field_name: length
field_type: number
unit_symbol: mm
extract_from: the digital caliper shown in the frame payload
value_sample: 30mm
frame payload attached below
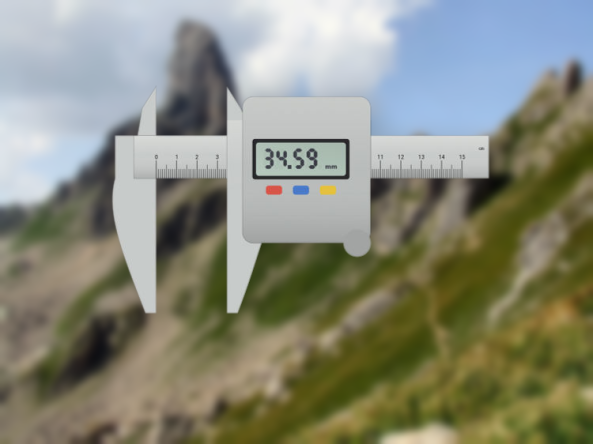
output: 34.59mm
